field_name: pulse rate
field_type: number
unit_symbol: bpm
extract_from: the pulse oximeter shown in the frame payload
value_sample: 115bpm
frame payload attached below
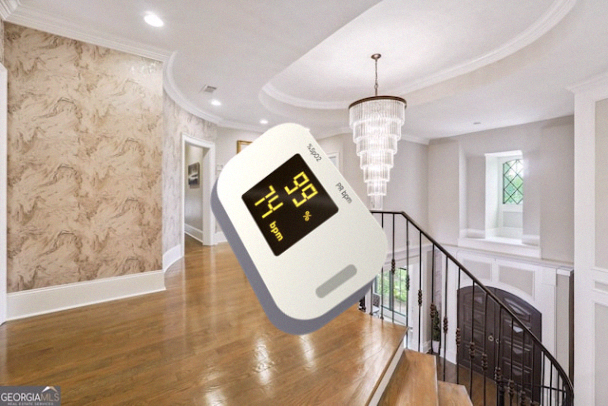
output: 74bpm
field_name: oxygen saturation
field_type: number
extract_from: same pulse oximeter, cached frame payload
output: 99%
